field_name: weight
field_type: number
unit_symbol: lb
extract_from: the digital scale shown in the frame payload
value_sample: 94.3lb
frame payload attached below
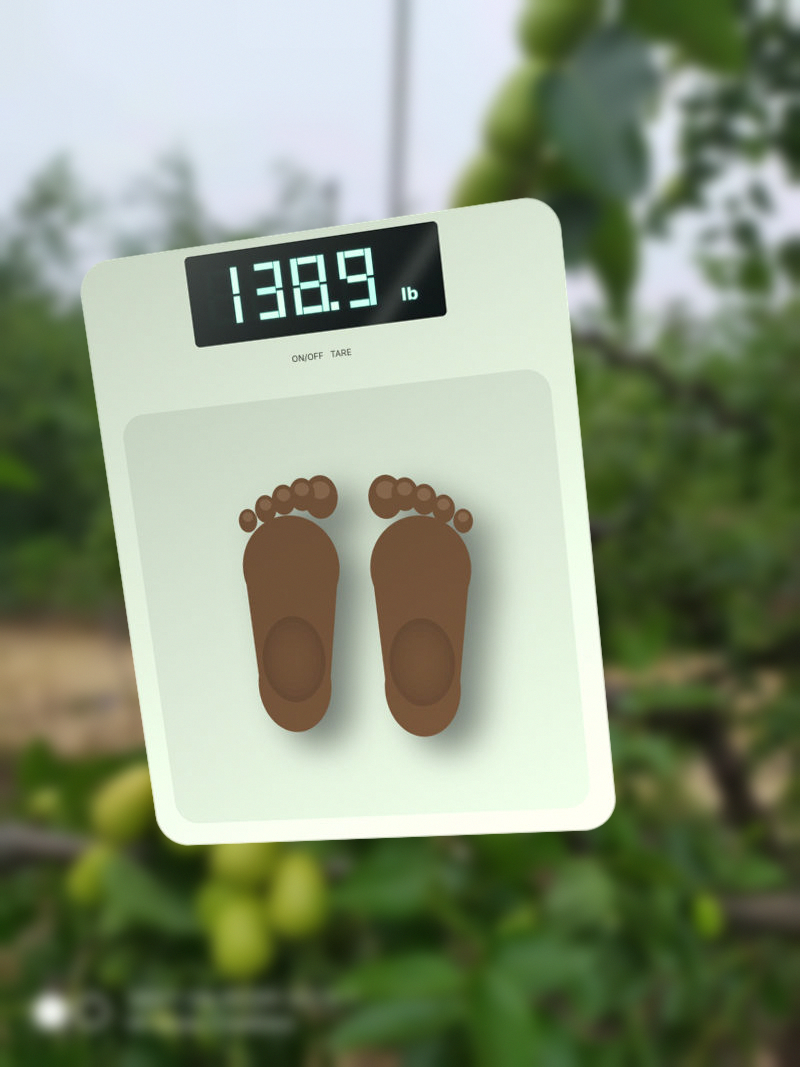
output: 138.9lb
